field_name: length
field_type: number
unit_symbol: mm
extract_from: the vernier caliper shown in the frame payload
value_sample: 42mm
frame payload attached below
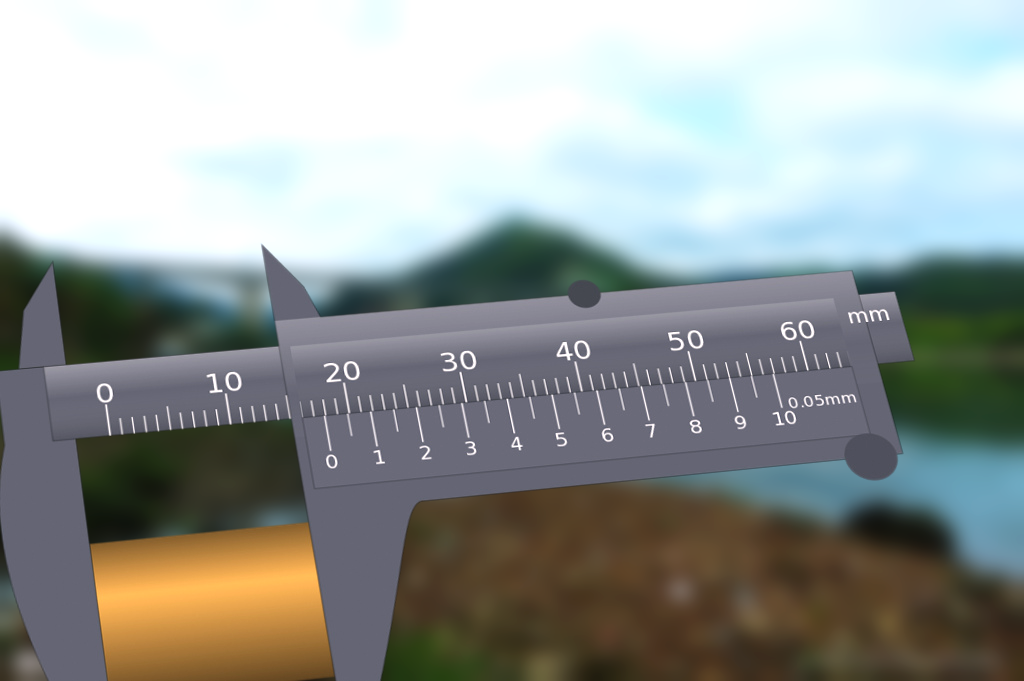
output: 17.9mm
